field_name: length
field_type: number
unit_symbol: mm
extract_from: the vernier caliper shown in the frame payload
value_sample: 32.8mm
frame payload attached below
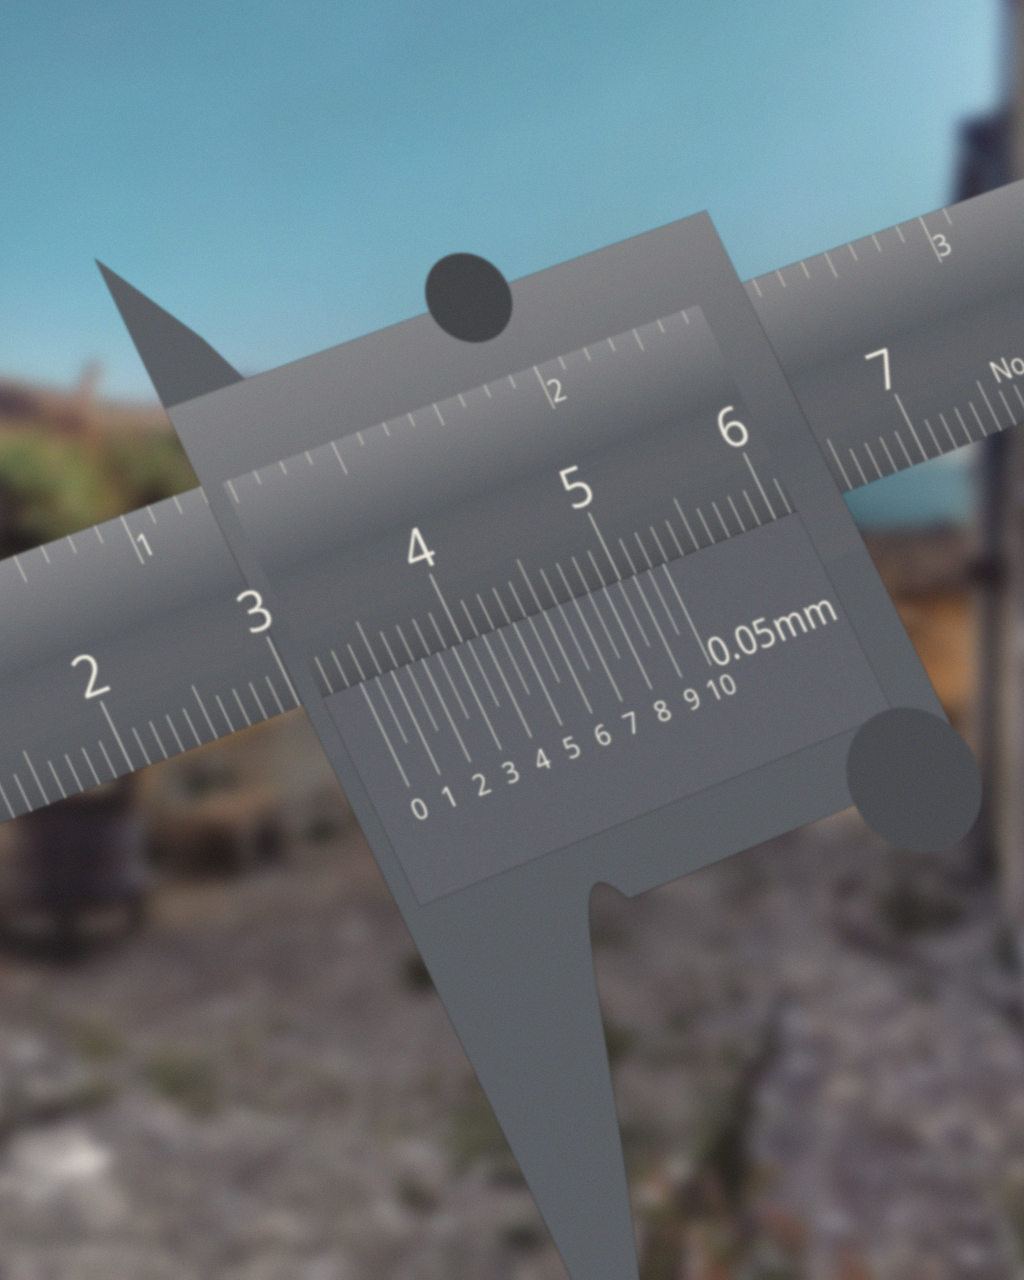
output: 33.7mm
